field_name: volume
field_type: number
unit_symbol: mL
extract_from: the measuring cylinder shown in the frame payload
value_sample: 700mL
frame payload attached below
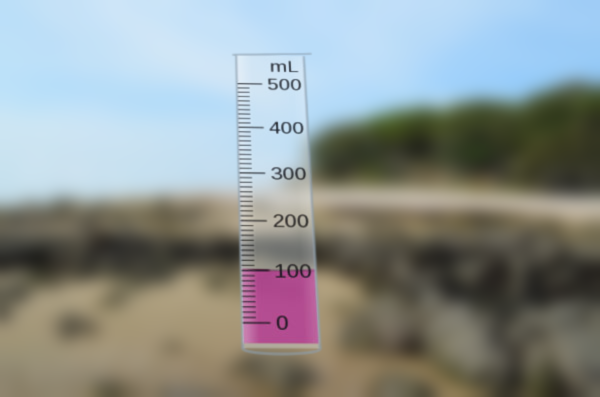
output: 100mL
